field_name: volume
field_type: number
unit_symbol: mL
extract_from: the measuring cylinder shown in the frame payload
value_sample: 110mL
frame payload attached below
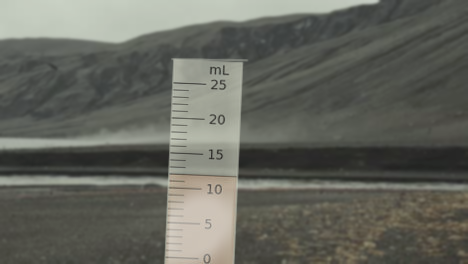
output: 12mL
